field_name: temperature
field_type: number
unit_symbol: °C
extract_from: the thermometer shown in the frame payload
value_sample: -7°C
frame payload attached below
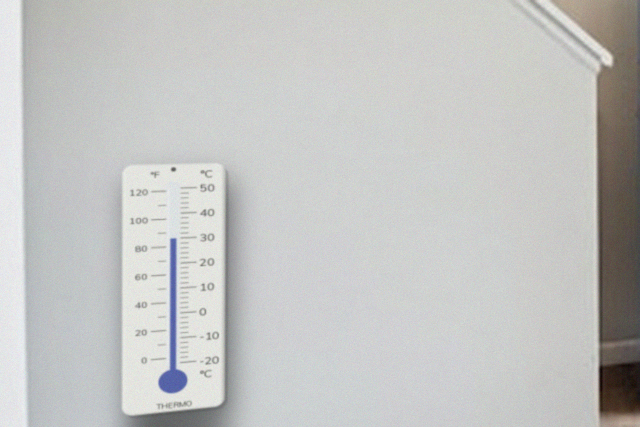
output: 30°C
